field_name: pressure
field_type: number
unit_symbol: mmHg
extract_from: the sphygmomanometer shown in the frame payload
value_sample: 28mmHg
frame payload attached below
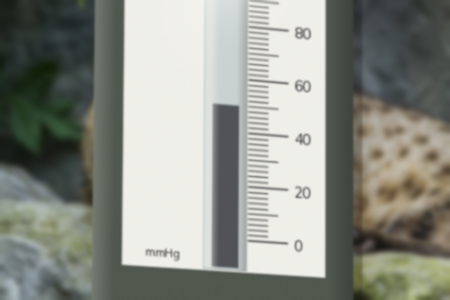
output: 50mmHg
